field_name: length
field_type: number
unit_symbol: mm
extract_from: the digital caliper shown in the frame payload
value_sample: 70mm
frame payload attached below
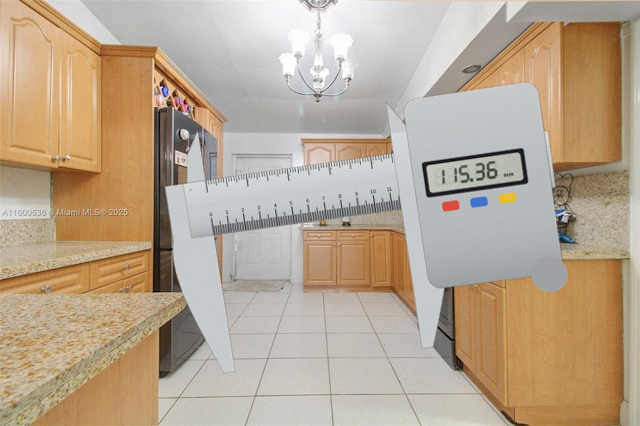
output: 115.36mm
